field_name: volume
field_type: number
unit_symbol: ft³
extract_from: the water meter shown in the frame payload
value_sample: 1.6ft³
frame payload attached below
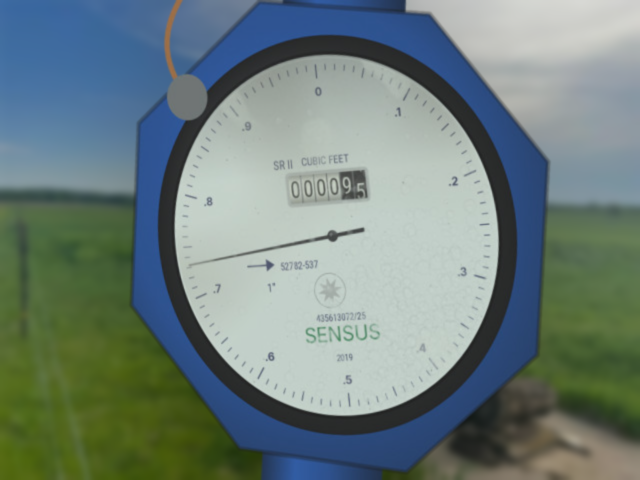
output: 94.73ft³
